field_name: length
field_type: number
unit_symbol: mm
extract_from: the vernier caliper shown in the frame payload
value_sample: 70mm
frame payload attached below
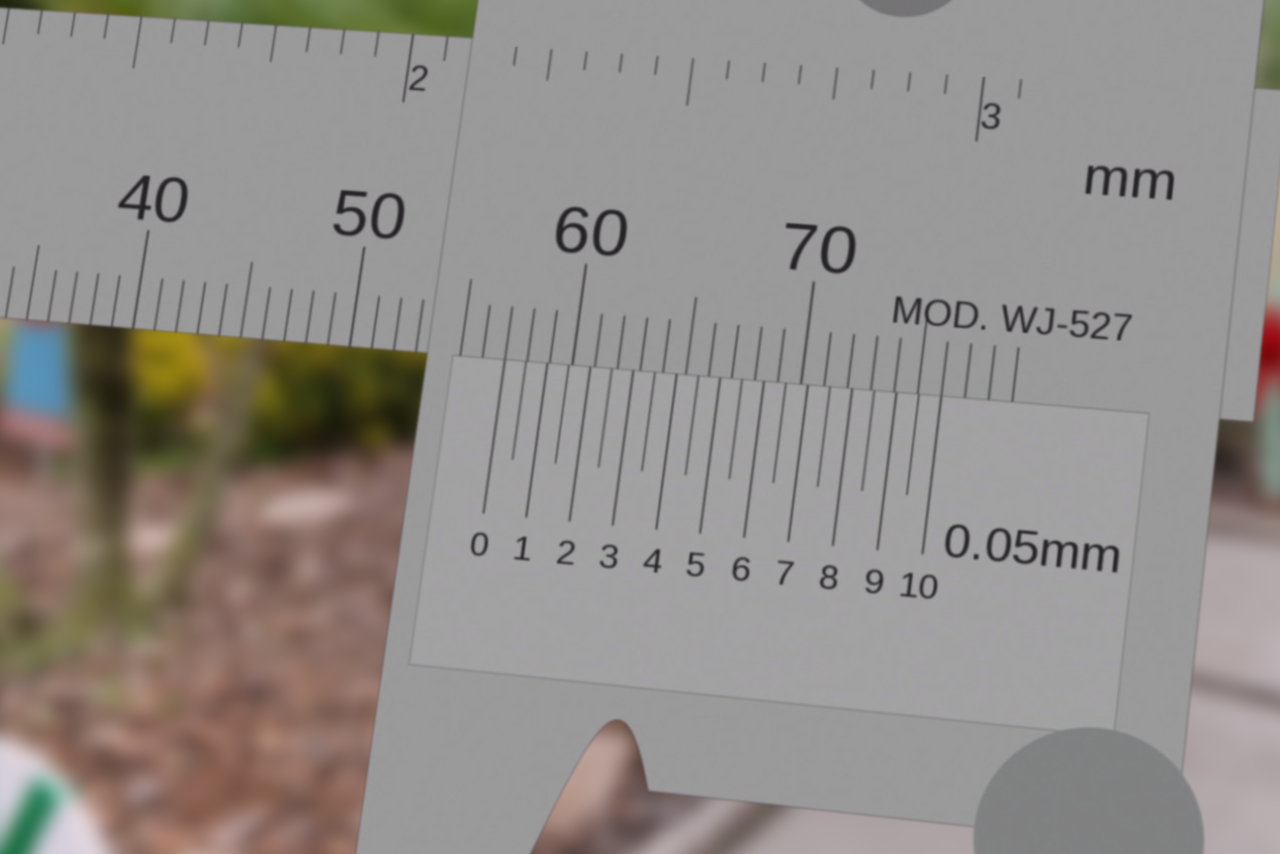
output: 57.0mm
